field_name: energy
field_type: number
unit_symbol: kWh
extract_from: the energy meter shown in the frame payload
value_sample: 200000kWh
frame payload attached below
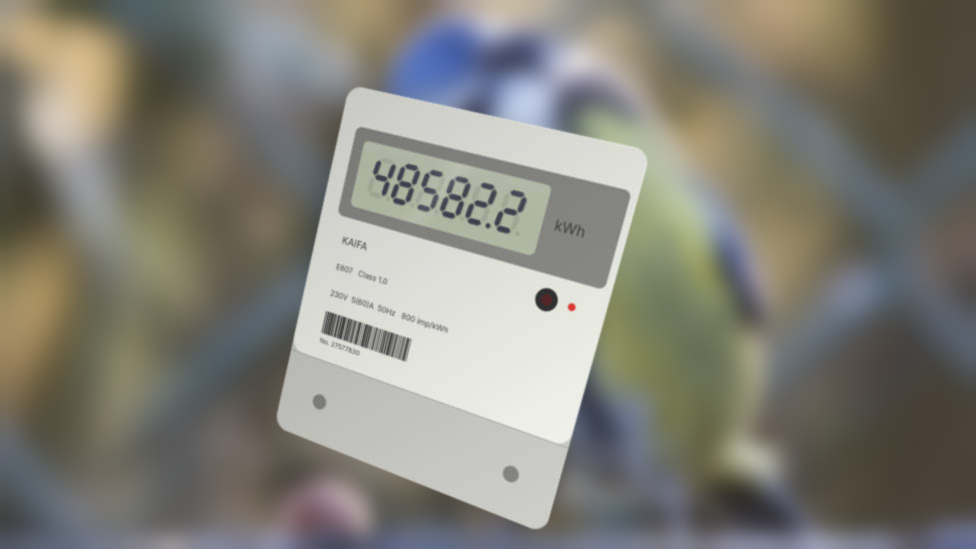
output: 48582.2kWh
